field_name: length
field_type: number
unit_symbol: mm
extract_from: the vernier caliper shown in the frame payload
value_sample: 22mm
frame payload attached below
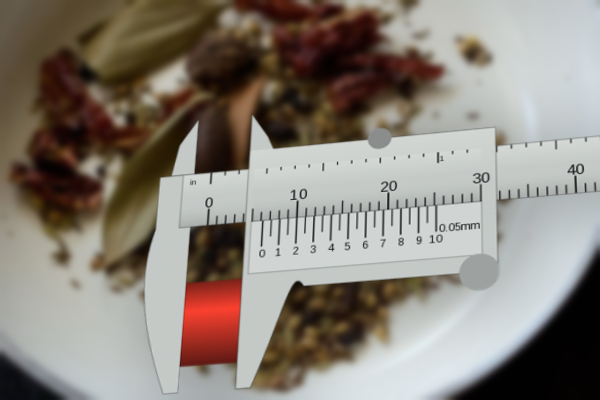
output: 6.2mm
